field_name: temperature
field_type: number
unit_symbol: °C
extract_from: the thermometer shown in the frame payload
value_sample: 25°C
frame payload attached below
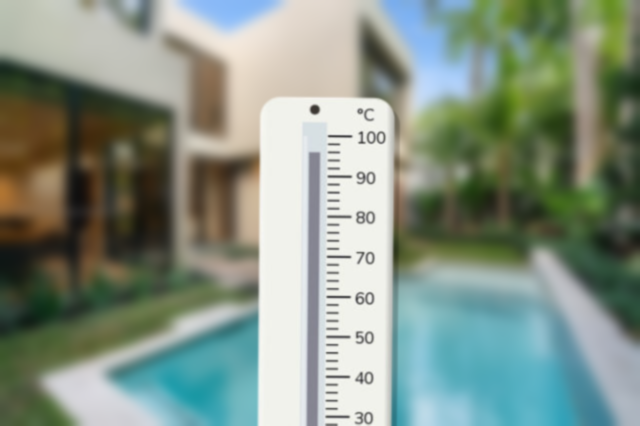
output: 96°C
